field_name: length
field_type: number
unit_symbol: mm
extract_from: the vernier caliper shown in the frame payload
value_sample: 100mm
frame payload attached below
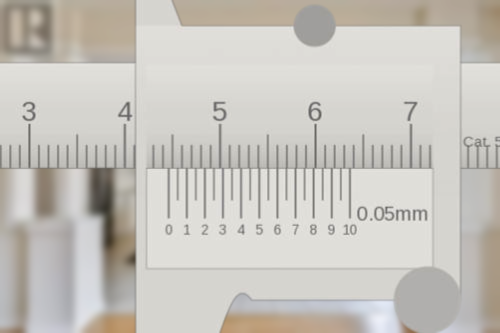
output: 44.6mm
